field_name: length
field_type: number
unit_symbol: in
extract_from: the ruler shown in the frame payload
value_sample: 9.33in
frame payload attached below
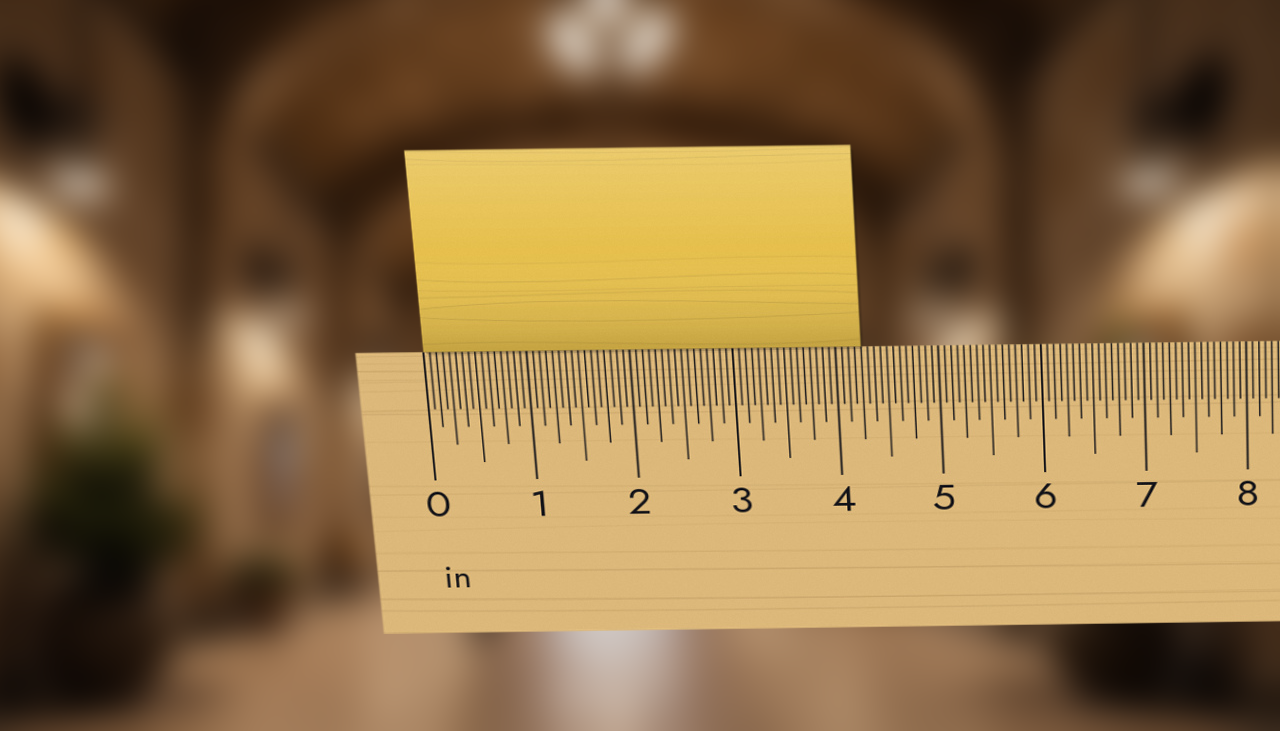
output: 4.25in
